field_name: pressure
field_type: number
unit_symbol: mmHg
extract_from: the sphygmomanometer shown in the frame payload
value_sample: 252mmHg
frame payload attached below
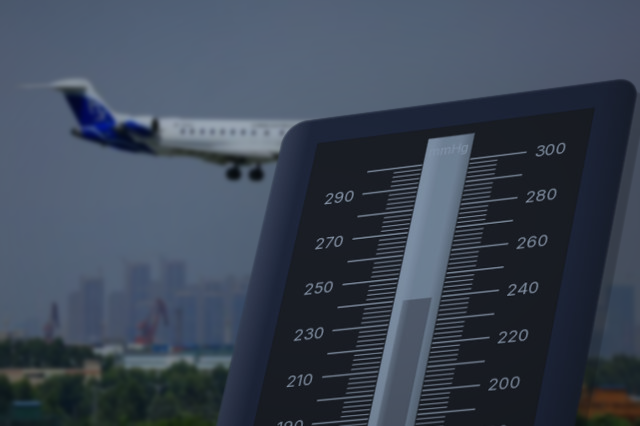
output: 240mmHg
